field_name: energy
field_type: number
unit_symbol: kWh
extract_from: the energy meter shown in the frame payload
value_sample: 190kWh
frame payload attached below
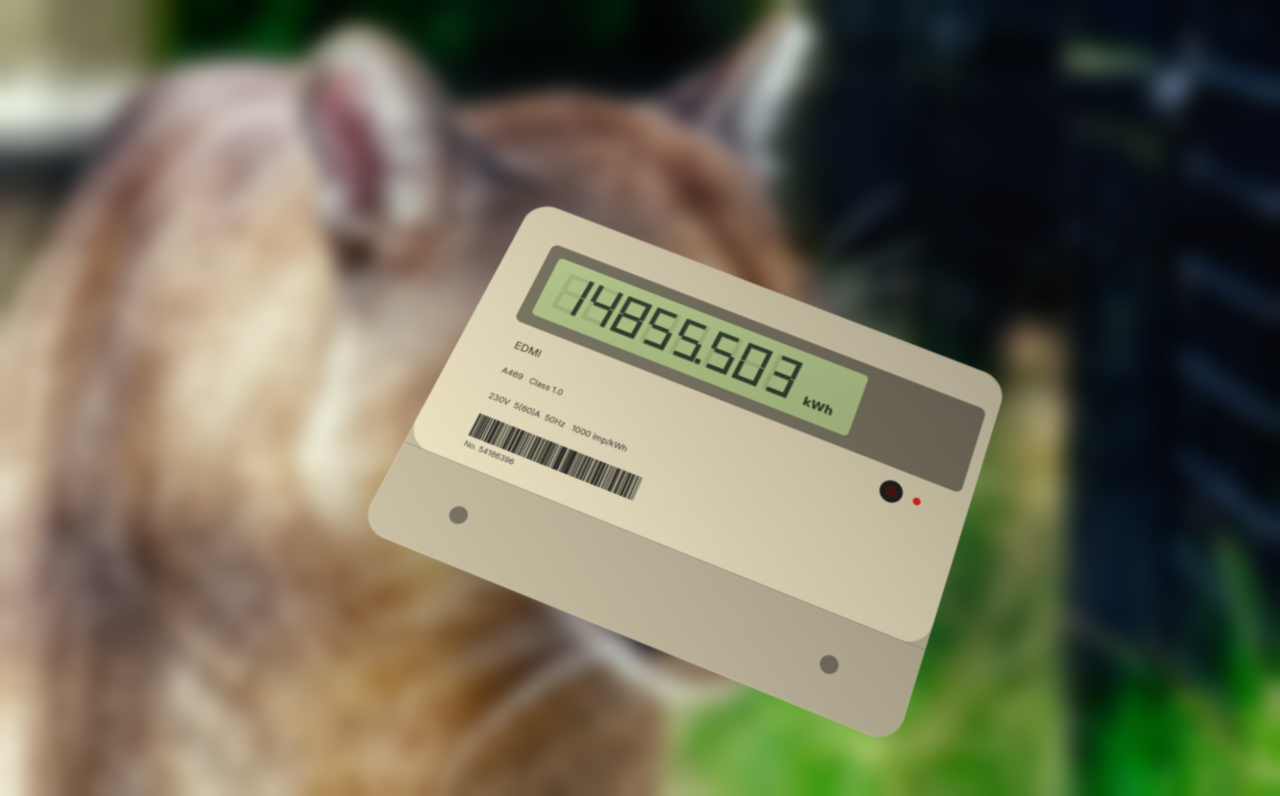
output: 14855.503kWh
